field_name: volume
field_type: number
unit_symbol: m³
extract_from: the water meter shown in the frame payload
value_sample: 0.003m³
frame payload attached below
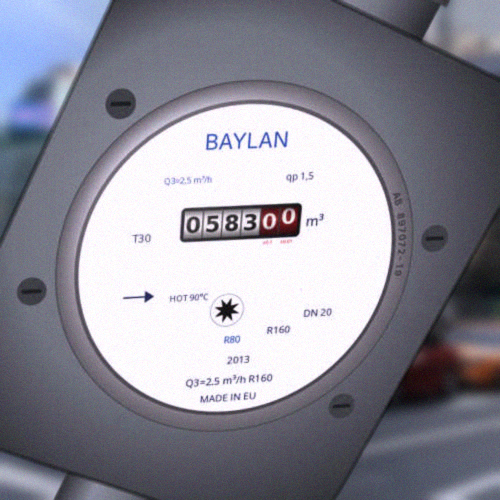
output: 583.00m³
